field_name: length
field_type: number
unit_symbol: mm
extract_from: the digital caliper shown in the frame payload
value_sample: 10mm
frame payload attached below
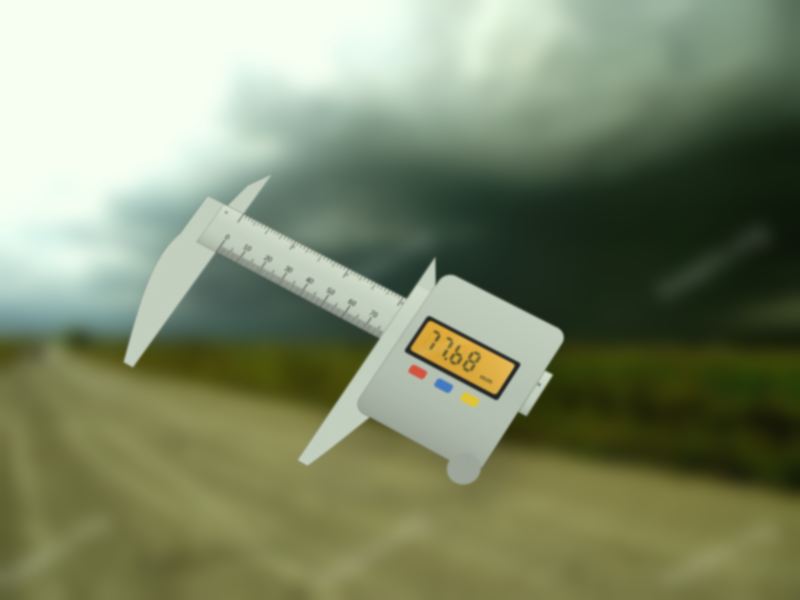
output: 77.68mm
